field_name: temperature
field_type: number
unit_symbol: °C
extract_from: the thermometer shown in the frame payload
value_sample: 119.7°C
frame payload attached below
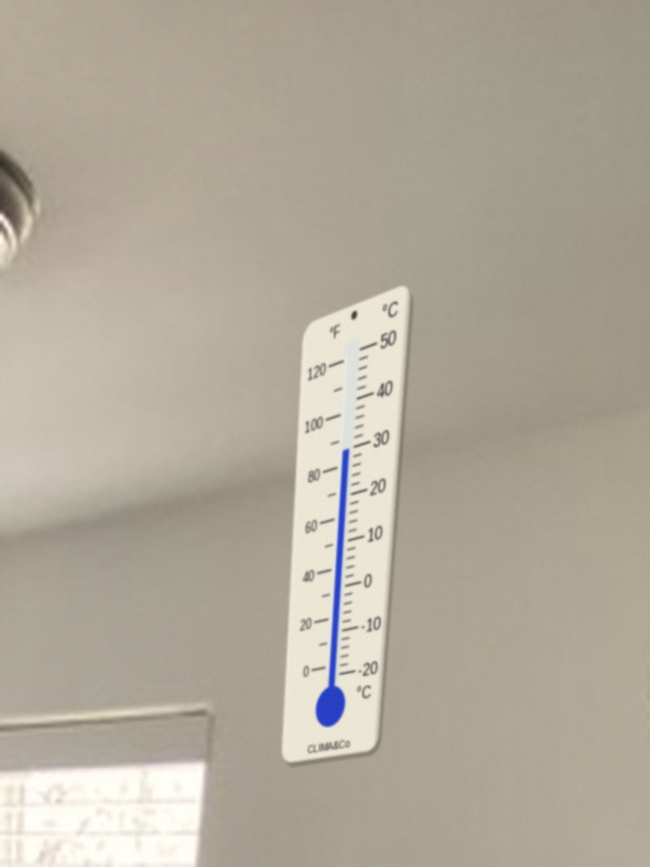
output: 30°C
